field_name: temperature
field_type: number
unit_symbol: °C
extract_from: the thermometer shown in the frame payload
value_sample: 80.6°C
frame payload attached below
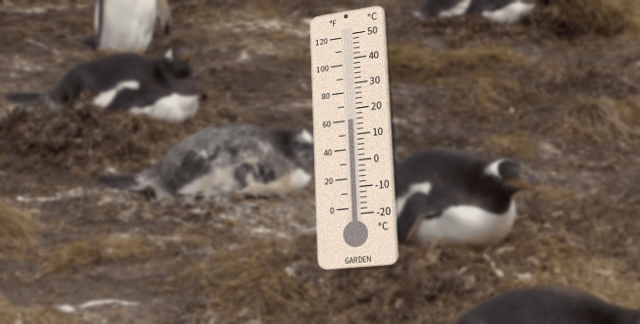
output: 16°C
